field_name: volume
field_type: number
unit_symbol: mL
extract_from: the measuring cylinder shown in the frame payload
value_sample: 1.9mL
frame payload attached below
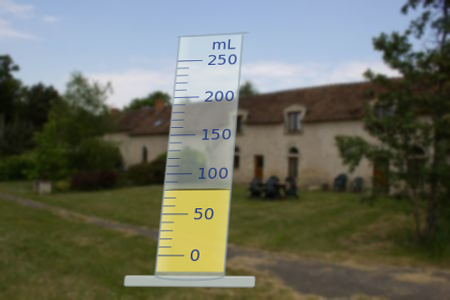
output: 80mL
